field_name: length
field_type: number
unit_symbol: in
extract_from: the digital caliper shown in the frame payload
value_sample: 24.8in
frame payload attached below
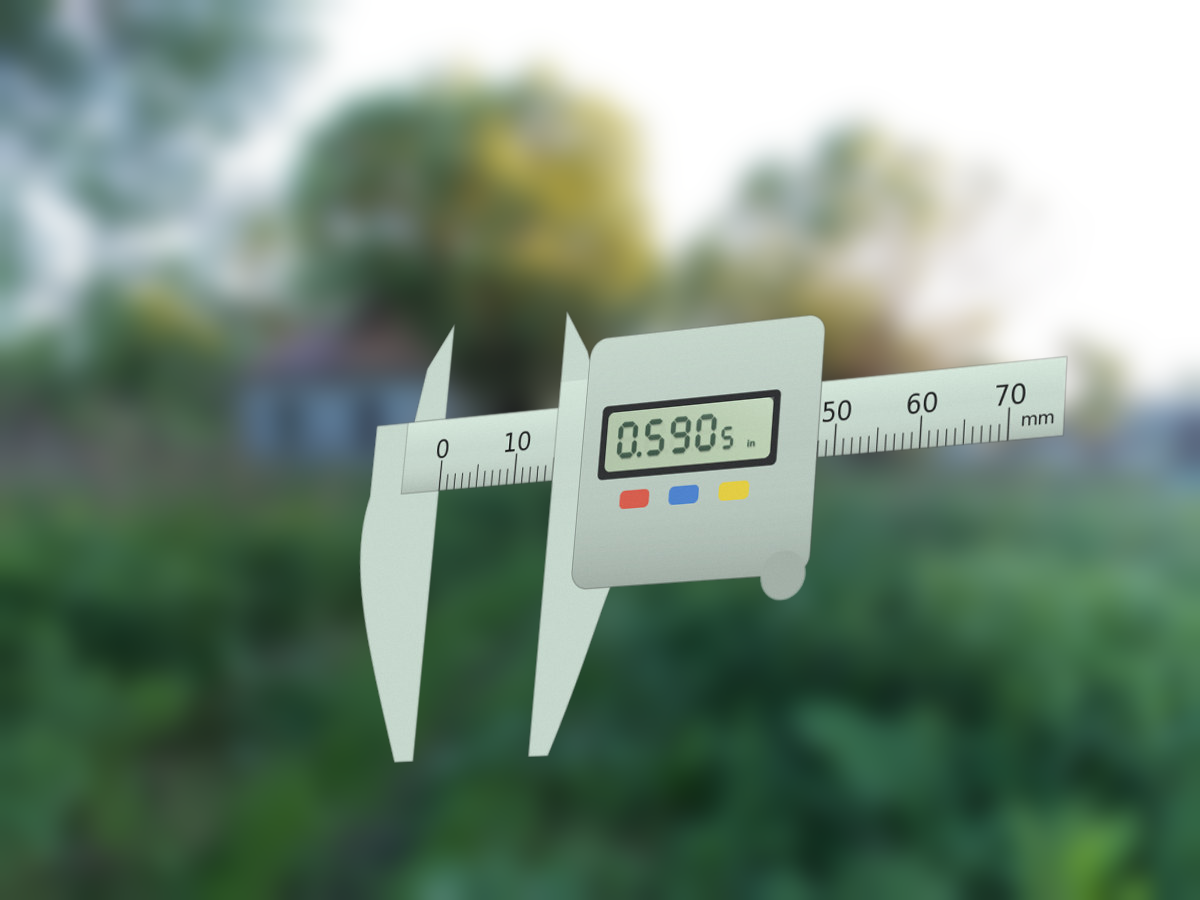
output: 0.5905in
